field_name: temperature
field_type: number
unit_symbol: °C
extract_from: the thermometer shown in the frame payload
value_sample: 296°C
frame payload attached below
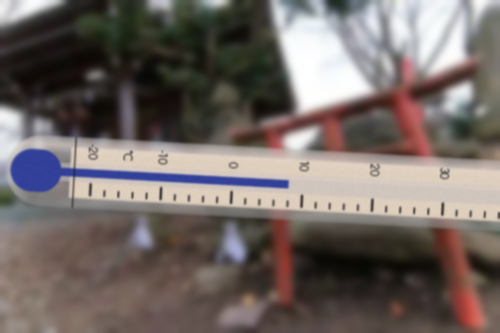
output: 8°C
